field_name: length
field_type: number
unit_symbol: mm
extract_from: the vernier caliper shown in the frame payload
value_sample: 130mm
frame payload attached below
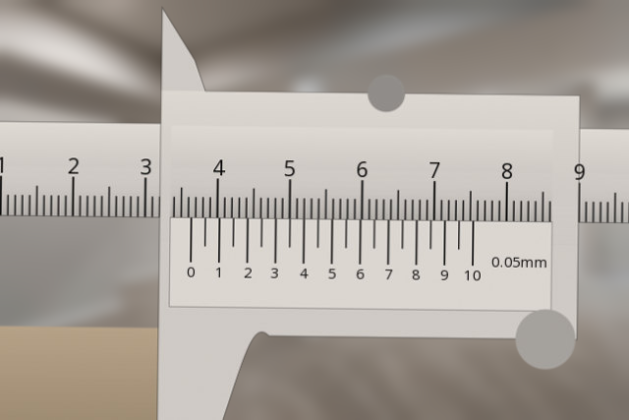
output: 36.4mm
